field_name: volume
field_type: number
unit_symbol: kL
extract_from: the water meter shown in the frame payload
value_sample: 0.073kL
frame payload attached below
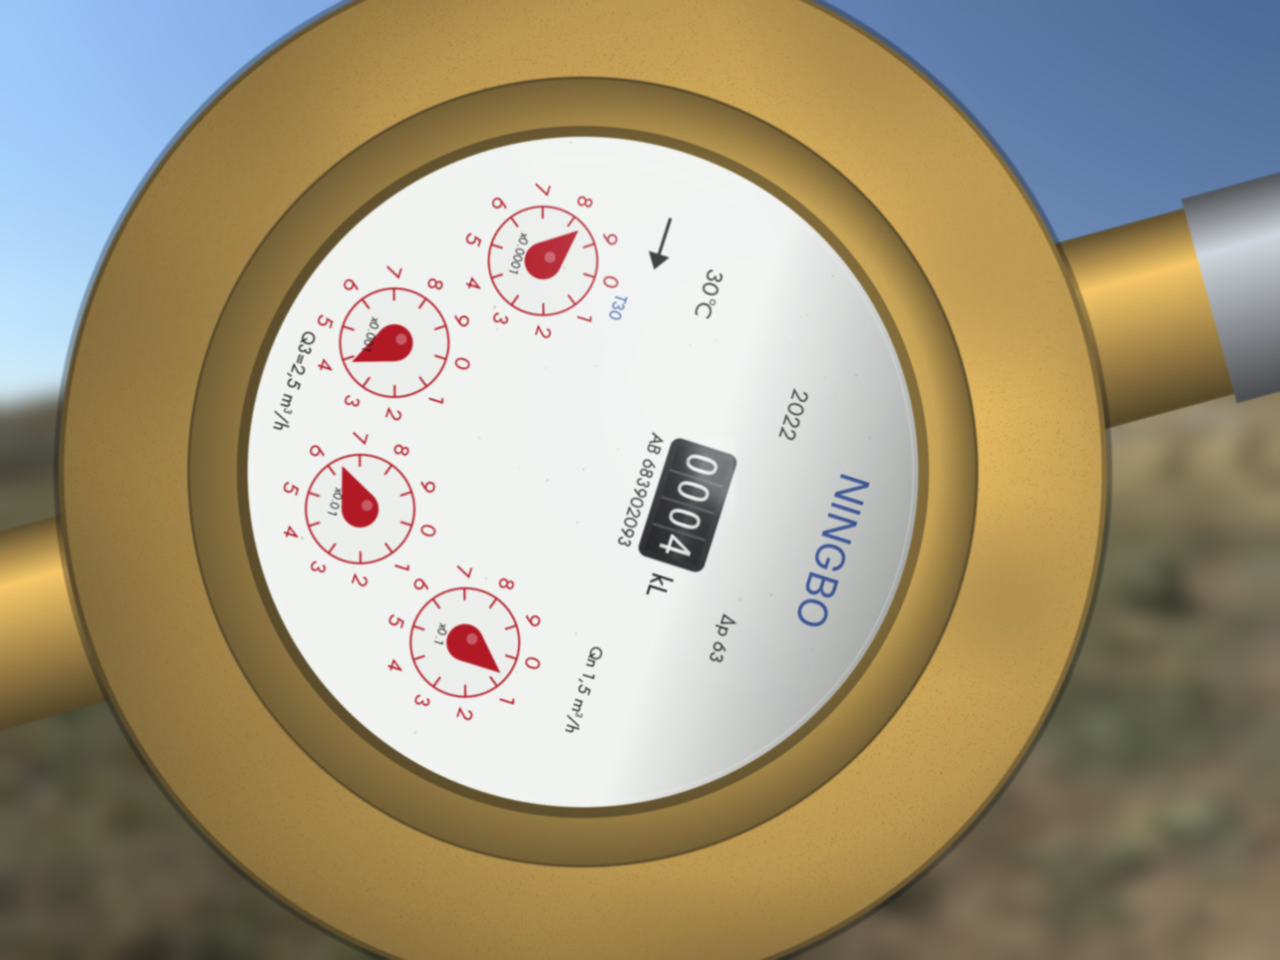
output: 4.0638kL
